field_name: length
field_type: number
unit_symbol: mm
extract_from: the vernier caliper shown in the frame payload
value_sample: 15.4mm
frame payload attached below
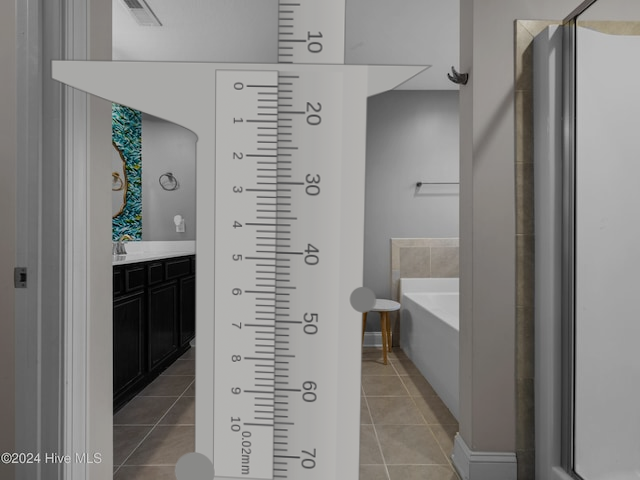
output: 16.4mm
